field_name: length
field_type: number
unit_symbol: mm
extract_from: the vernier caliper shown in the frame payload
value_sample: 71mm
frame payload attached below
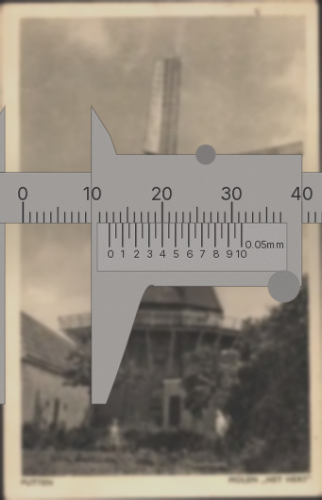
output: 12.4mm
